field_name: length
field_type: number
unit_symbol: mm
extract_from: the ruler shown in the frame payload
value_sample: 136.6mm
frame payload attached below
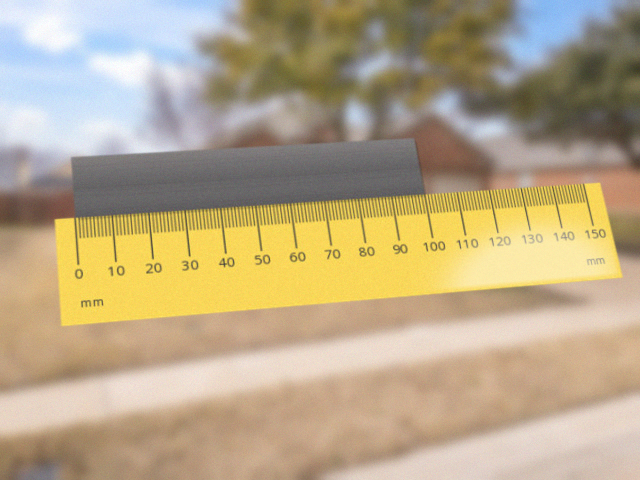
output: 100mm
